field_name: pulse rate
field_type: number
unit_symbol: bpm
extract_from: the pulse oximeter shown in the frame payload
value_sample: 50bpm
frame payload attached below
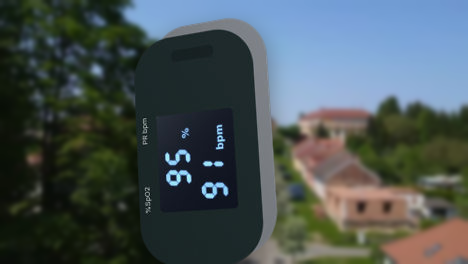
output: 91bpm
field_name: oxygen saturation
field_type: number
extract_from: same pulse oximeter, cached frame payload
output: 95%
